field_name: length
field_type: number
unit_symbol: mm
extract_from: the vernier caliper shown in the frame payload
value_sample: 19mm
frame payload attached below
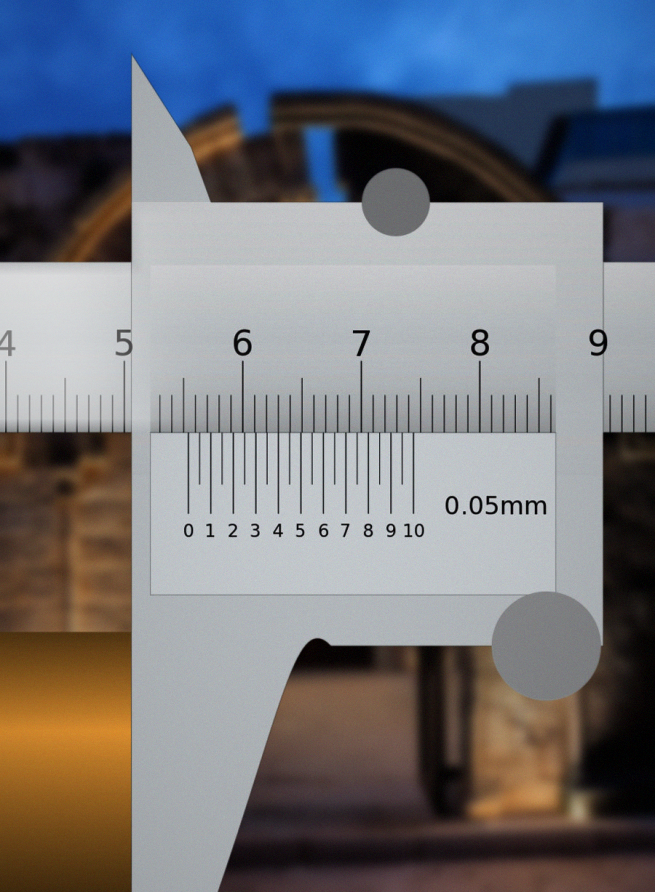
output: 55.4mm
